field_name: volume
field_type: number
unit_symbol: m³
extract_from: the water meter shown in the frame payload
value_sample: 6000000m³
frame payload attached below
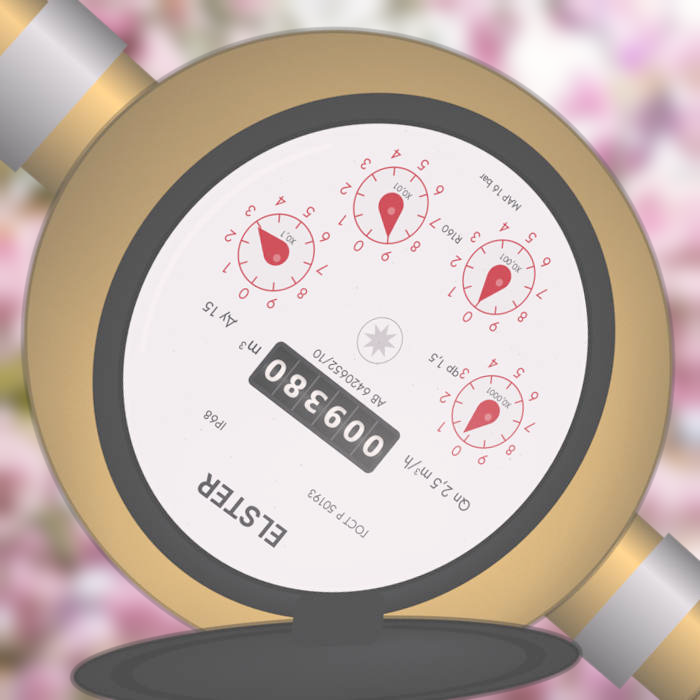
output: 9380.2900m³
